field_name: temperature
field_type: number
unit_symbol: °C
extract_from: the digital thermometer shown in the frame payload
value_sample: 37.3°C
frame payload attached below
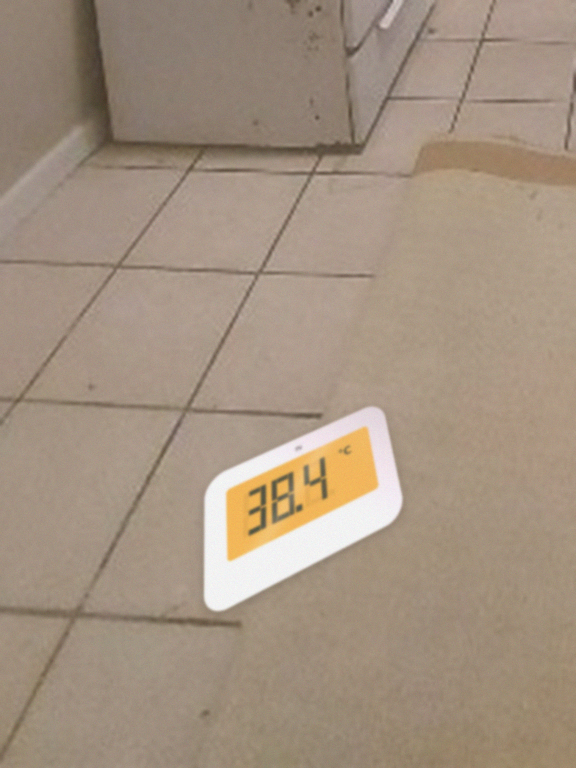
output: 38.4°C
